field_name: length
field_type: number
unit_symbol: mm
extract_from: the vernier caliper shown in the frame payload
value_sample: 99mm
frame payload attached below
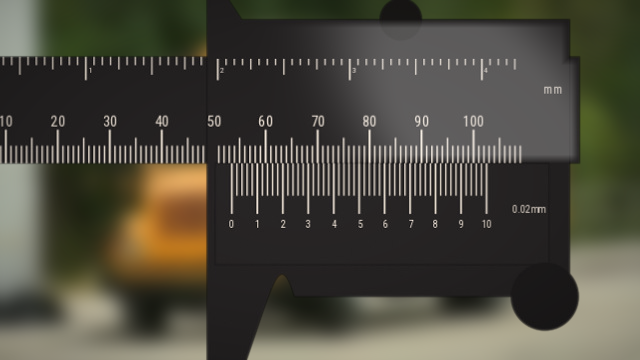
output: 53.5mm
